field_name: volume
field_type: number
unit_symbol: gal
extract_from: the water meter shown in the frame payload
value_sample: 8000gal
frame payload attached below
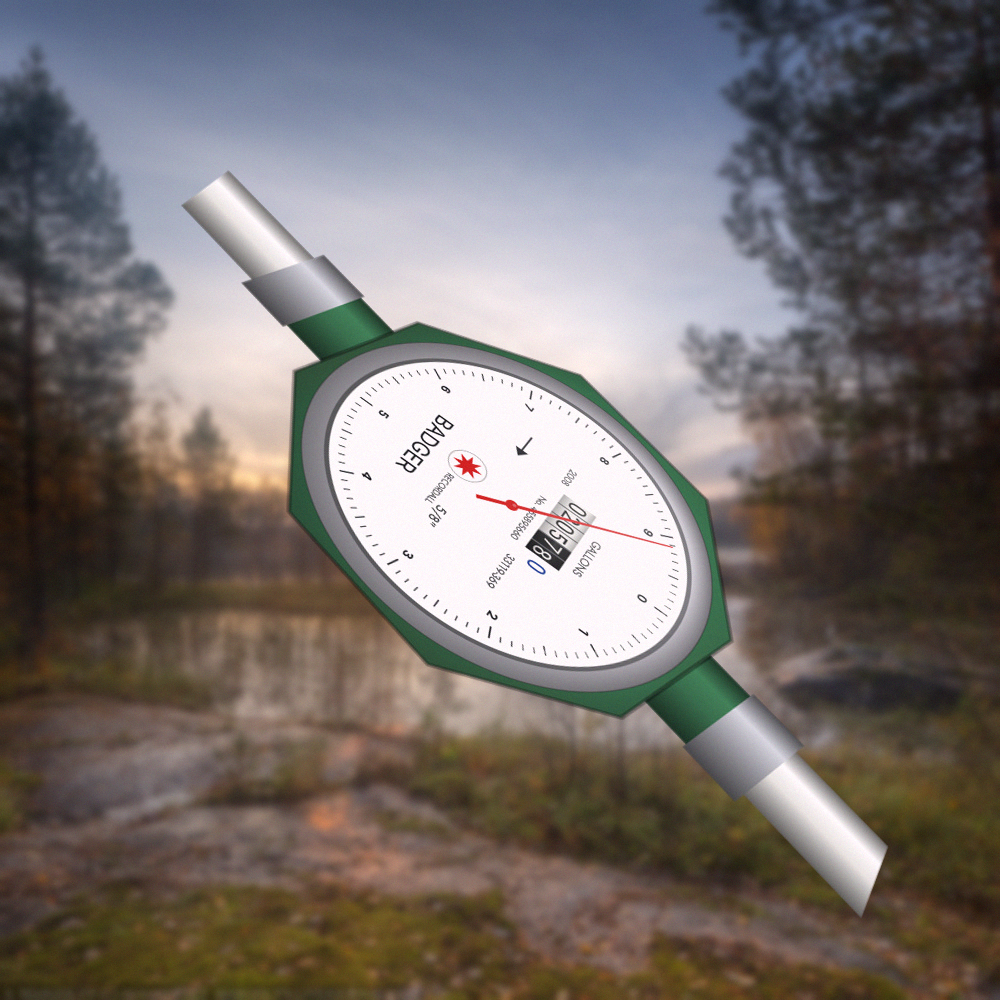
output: 205779.1gal
